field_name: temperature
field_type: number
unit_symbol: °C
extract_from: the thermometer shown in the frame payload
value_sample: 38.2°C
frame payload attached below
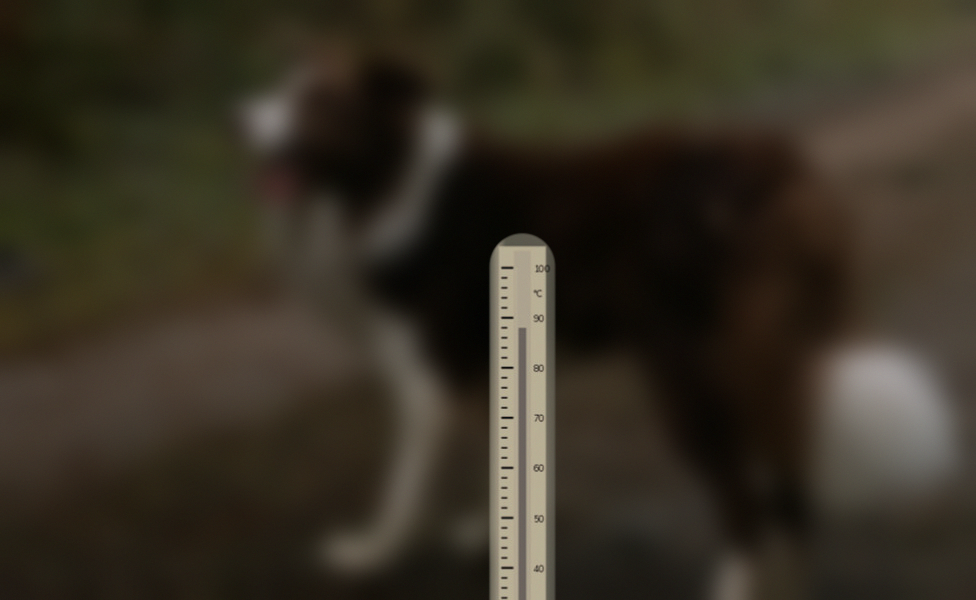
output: 88°C
